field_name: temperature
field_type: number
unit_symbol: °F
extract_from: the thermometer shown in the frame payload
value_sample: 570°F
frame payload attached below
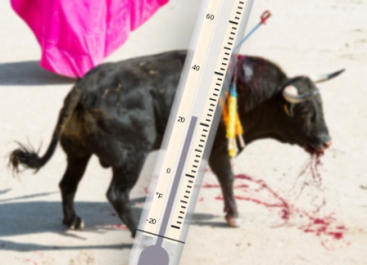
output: 22°F
